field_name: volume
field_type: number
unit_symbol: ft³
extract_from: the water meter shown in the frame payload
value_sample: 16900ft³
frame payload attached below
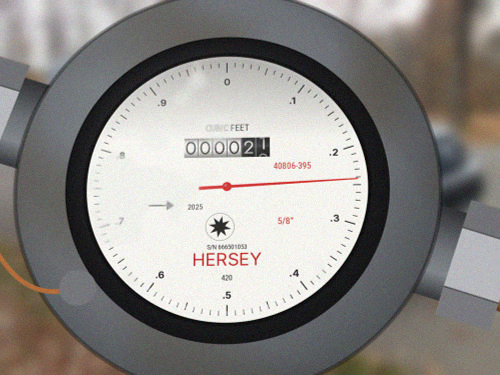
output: 21.24ft³
